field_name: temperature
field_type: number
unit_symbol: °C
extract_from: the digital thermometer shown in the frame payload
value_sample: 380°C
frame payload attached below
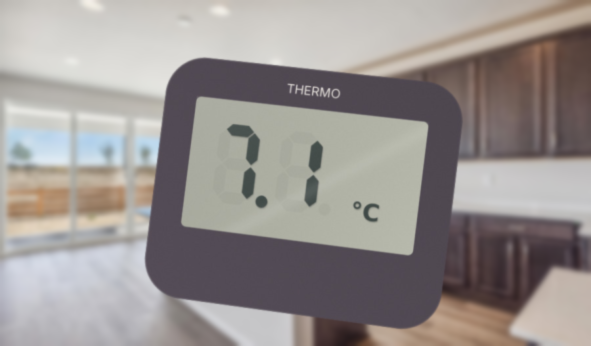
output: 7.1°C
